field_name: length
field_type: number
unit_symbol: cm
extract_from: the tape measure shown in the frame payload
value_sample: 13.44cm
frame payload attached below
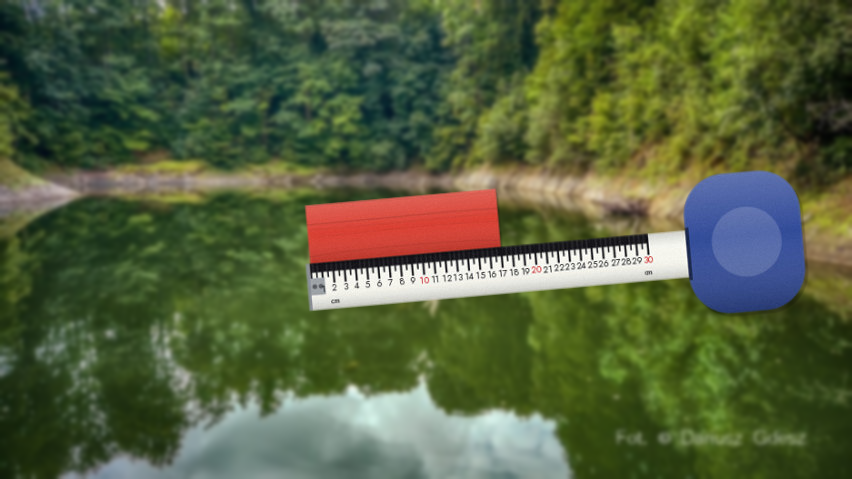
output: 17cm
